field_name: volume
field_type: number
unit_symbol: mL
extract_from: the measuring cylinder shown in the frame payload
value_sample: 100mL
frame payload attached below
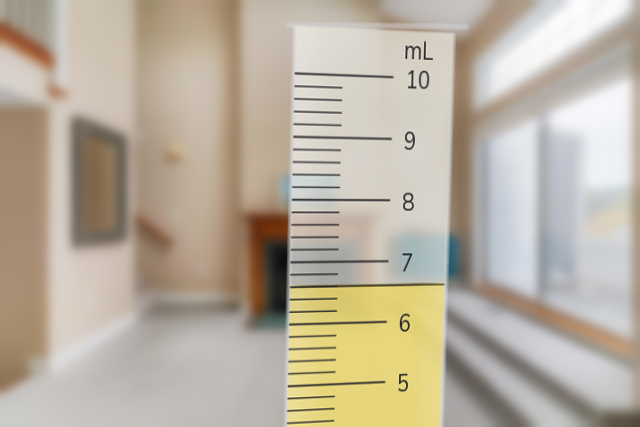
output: 6.6mL
